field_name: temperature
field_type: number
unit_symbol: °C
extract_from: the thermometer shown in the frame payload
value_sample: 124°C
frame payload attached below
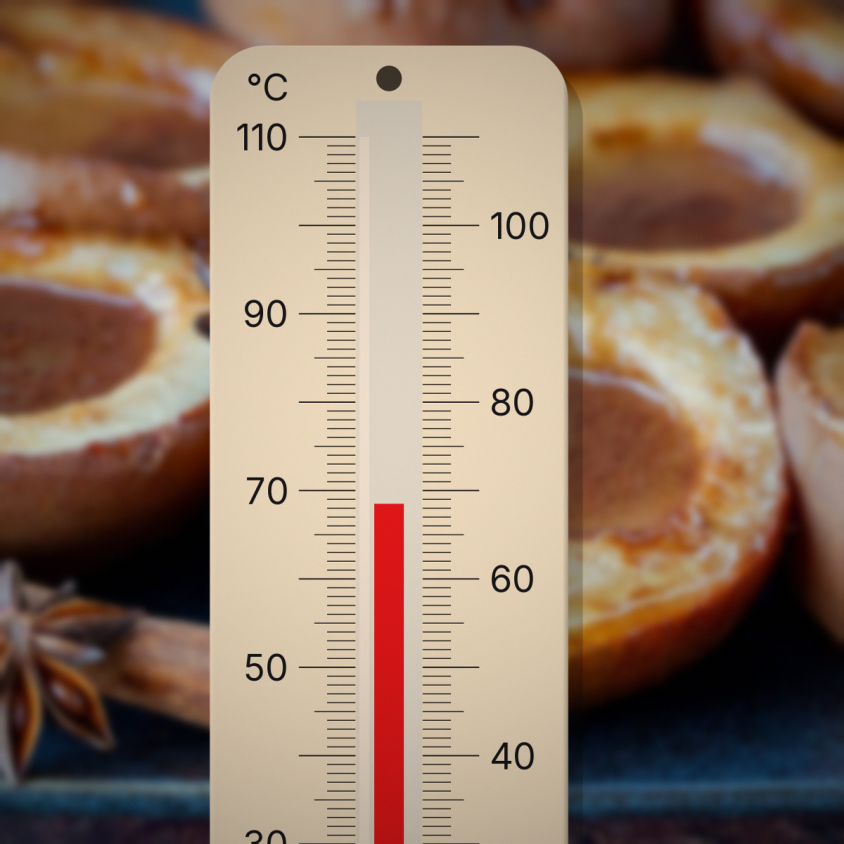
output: 68.5°C
